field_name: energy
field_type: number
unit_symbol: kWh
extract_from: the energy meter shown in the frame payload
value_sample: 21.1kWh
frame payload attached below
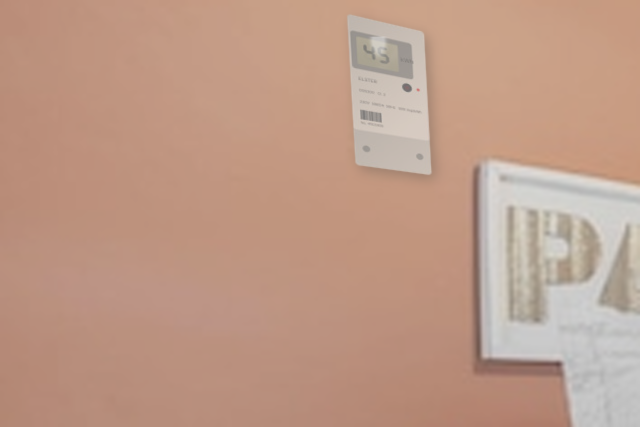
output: 45kWh
